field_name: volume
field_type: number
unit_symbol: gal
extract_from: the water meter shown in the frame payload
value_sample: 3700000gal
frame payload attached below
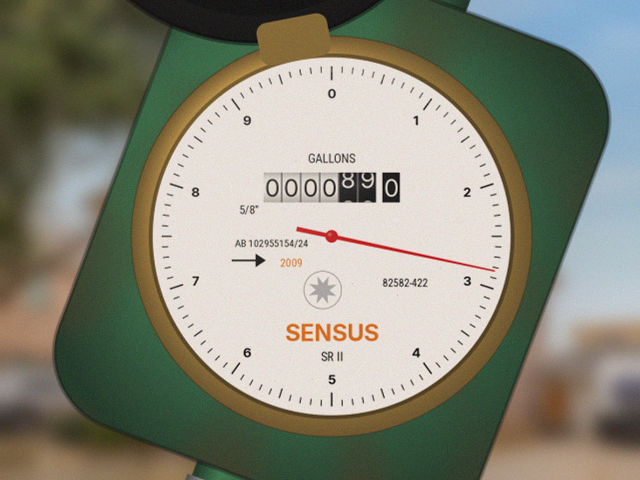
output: 892.8gal
